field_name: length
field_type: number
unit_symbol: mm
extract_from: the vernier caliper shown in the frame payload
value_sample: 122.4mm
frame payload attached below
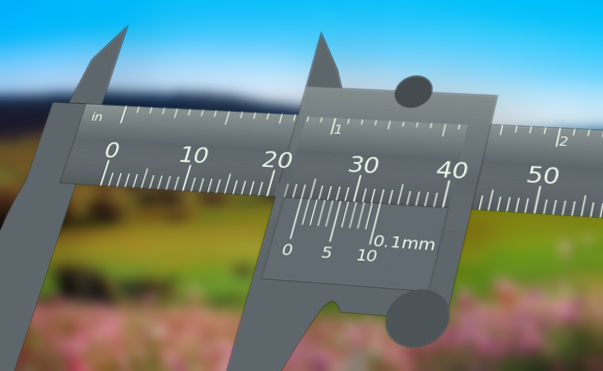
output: 24.0mm
